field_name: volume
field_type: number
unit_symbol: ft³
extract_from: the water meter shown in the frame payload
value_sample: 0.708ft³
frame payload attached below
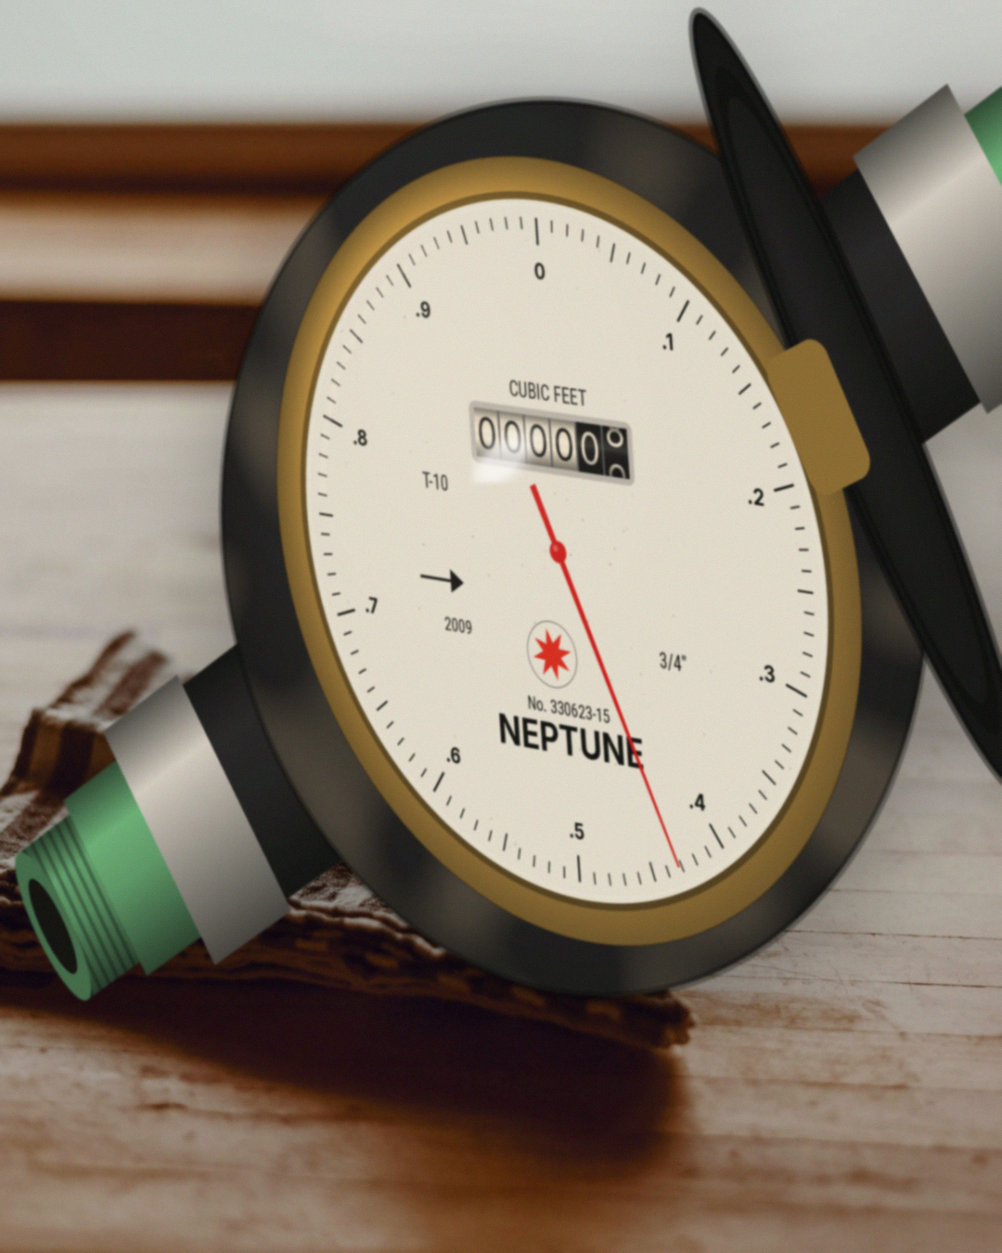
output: 8.43ft³
